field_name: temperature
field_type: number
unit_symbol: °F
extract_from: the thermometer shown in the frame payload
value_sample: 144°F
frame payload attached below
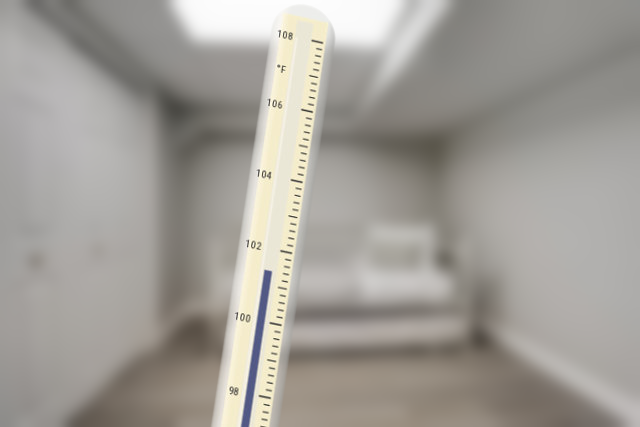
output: 101.4°F
